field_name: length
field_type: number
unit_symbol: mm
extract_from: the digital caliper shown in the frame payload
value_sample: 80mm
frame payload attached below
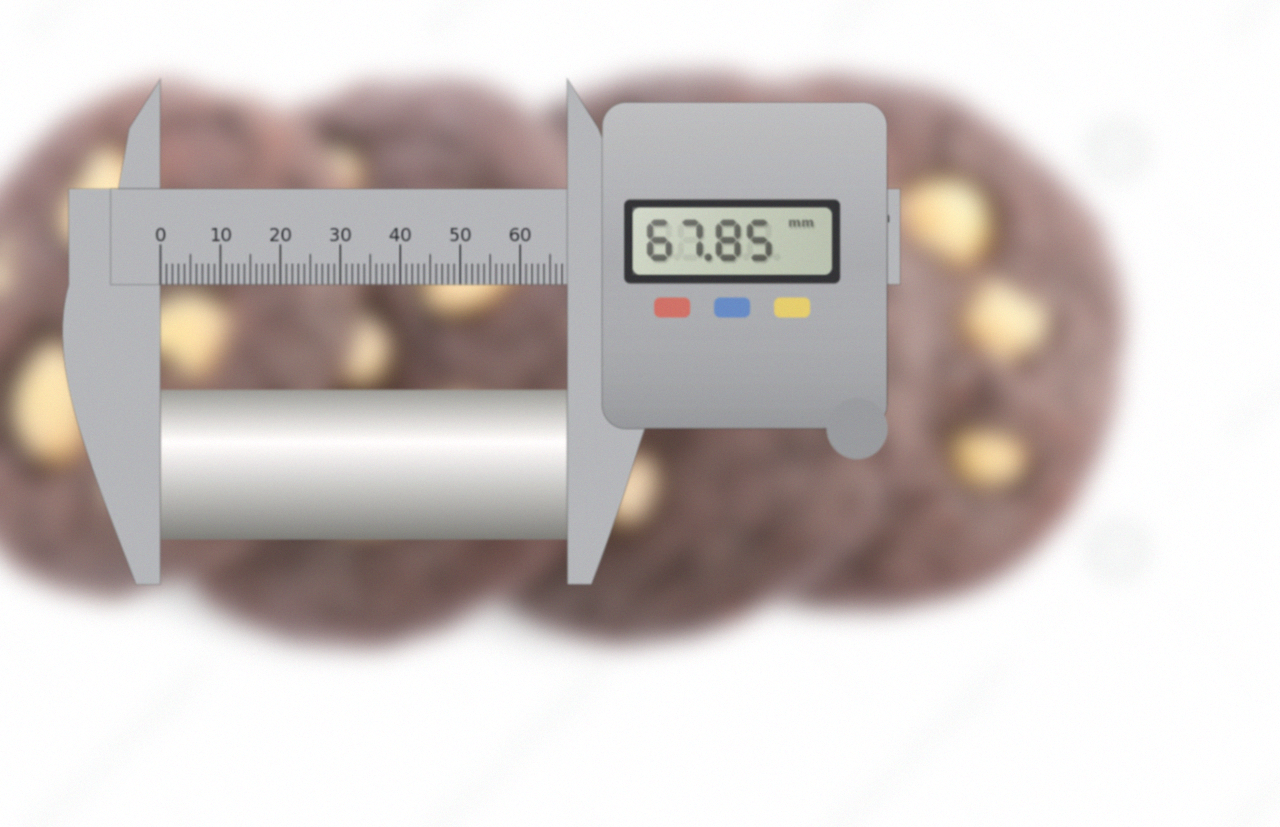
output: 67.85mm
